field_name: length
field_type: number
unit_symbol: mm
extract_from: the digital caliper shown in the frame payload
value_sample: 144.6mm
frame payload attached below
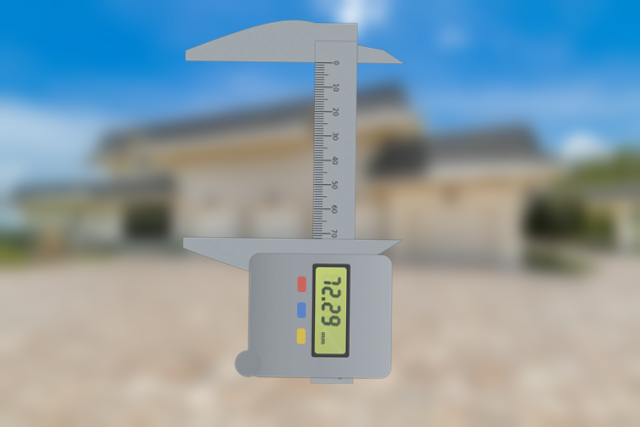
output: 72.29mm
